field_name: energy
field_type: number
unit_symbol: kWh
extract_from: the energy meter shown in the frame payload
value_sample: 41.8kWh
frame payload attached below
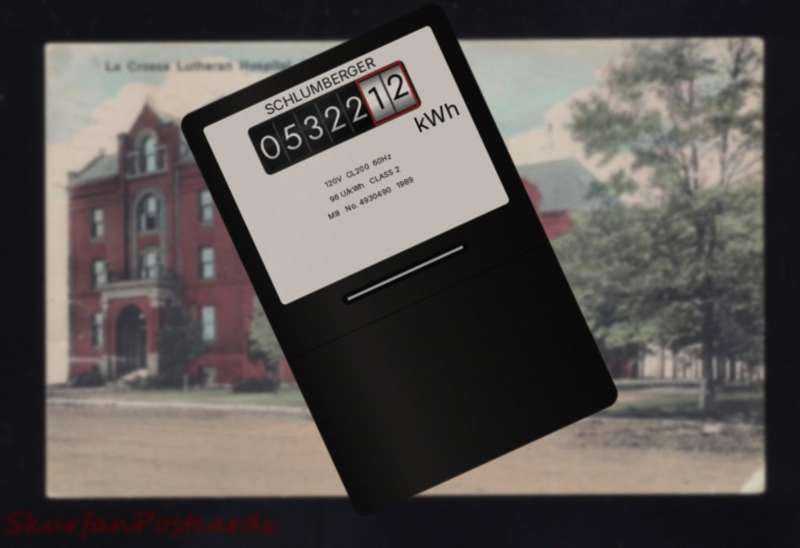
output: 5322.12kWh
